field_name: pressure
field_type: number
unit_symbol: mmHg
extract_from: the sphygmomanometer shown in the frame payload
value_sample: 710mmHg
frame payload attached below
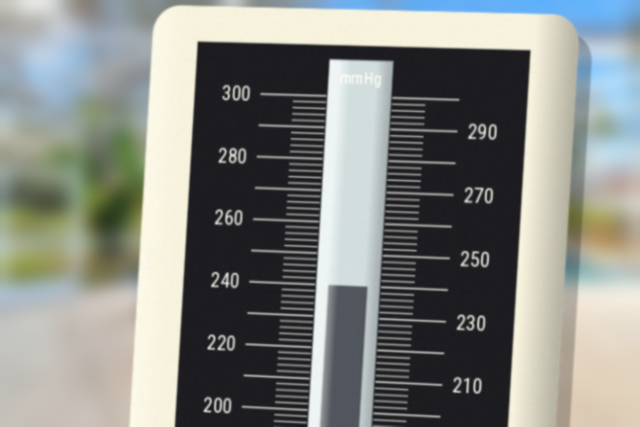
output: 240mmHg
